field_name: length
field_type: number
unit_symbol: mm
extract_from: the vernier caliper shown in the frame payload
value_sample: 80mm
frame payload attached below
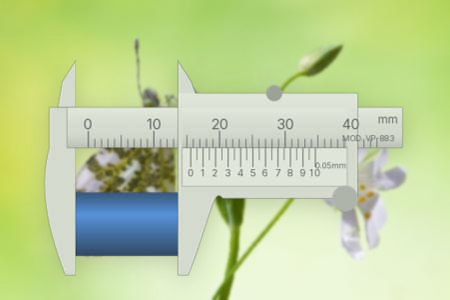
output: 15.6mm
